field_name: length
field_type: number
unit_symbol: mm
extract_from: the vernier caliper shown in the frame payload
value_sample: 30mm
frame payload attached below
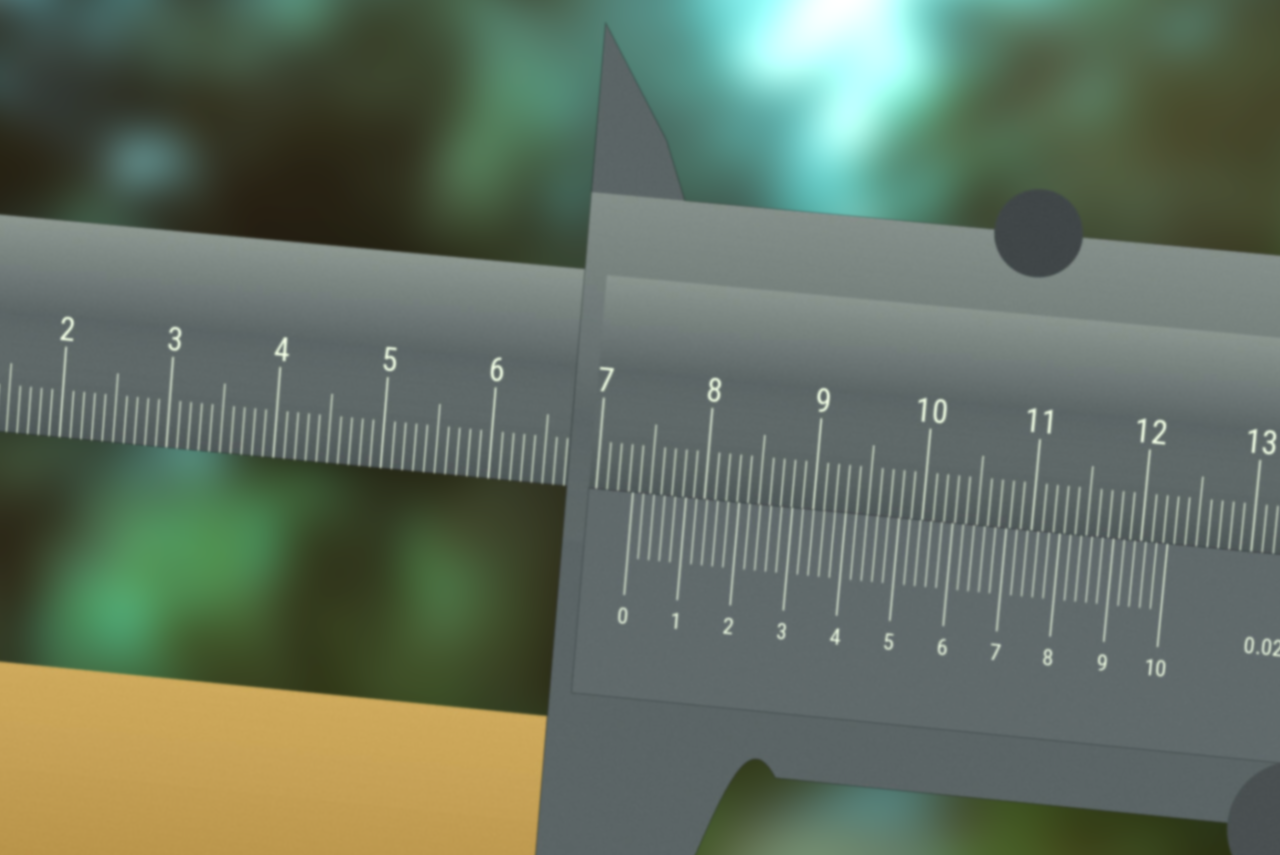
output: 73.4mm
